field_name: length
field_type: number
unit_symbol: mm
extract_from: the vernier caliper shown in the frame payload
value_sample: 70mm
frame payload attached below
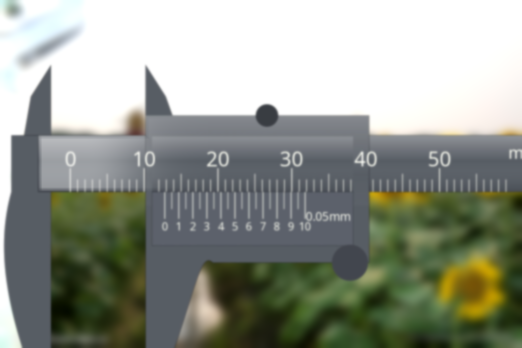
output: 12.8mm
